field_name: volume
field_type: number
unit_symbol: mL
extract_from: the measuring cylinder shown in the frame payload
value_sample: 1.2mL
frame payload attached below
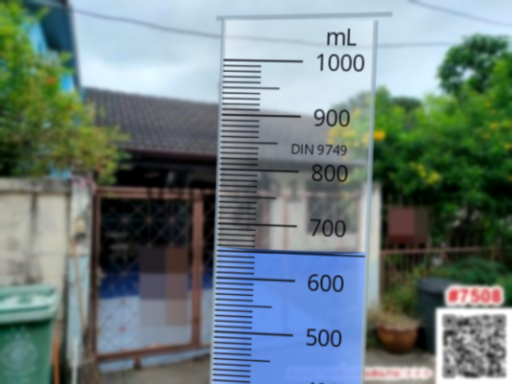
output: 650mL
